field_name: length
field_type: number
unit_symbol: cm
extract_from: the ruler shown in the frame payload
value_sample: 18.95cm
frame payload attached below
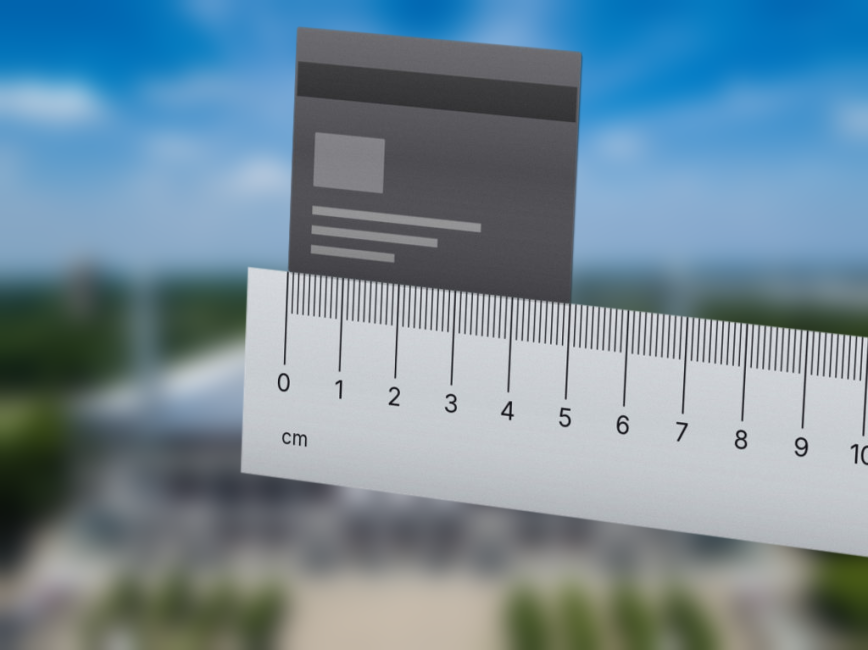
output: 5cm
